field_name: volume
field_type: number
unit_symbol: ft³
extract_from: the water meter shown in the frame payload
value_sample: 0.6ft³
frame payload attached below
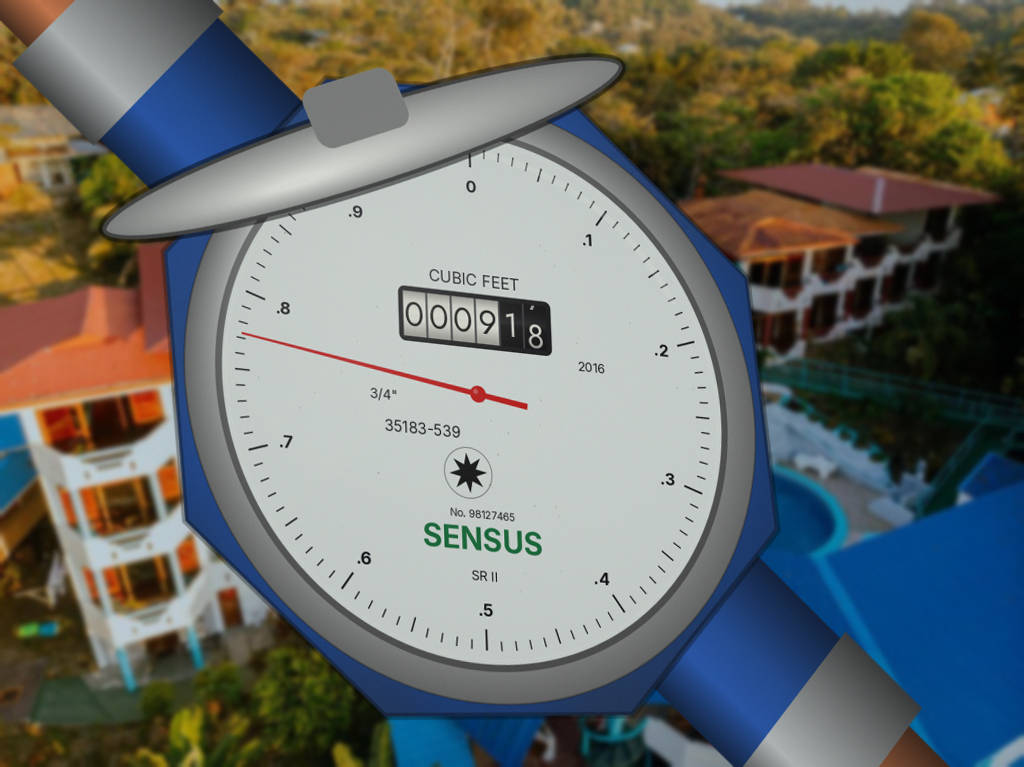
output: 917.77ft³
